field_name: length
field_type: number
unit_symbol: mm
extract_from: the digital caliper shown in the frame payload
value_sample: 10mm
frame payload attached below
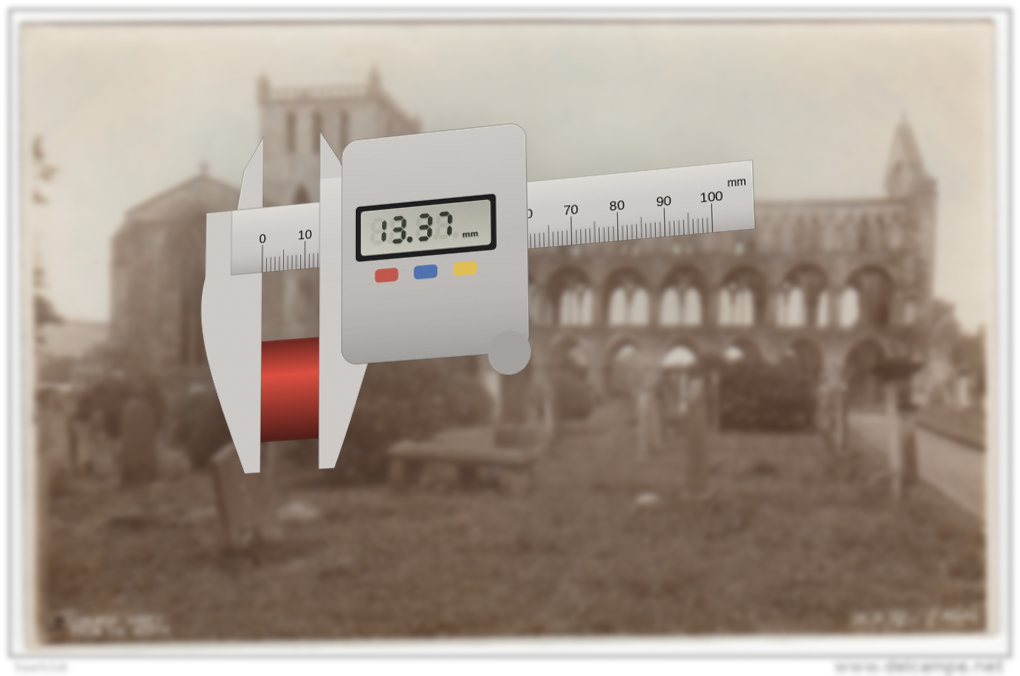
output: 13.37mm
